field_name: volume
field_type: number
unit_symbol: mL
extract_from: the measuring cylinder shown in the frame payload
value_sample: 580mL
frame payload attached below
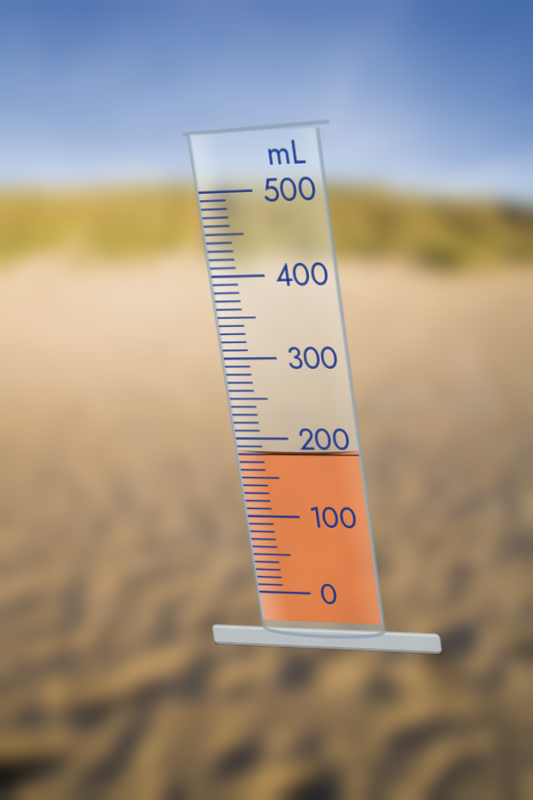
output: 180mL
